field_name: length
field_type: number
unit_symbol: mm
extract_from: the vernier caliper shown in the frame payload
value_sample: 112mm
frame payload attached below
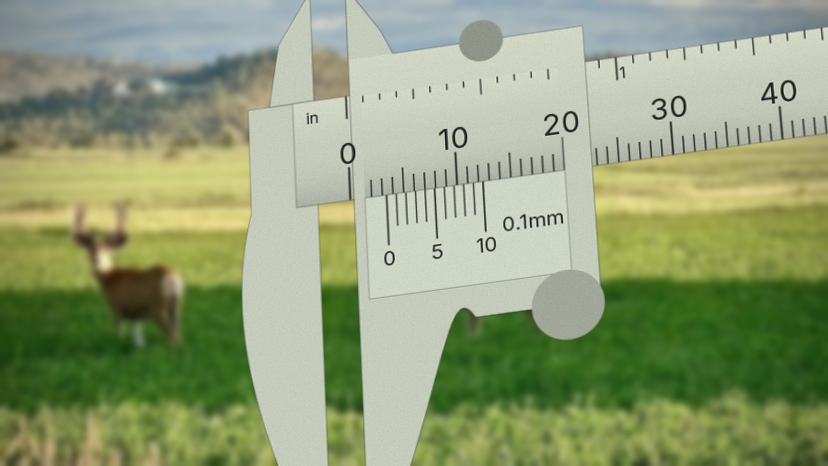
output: 3.4mm
